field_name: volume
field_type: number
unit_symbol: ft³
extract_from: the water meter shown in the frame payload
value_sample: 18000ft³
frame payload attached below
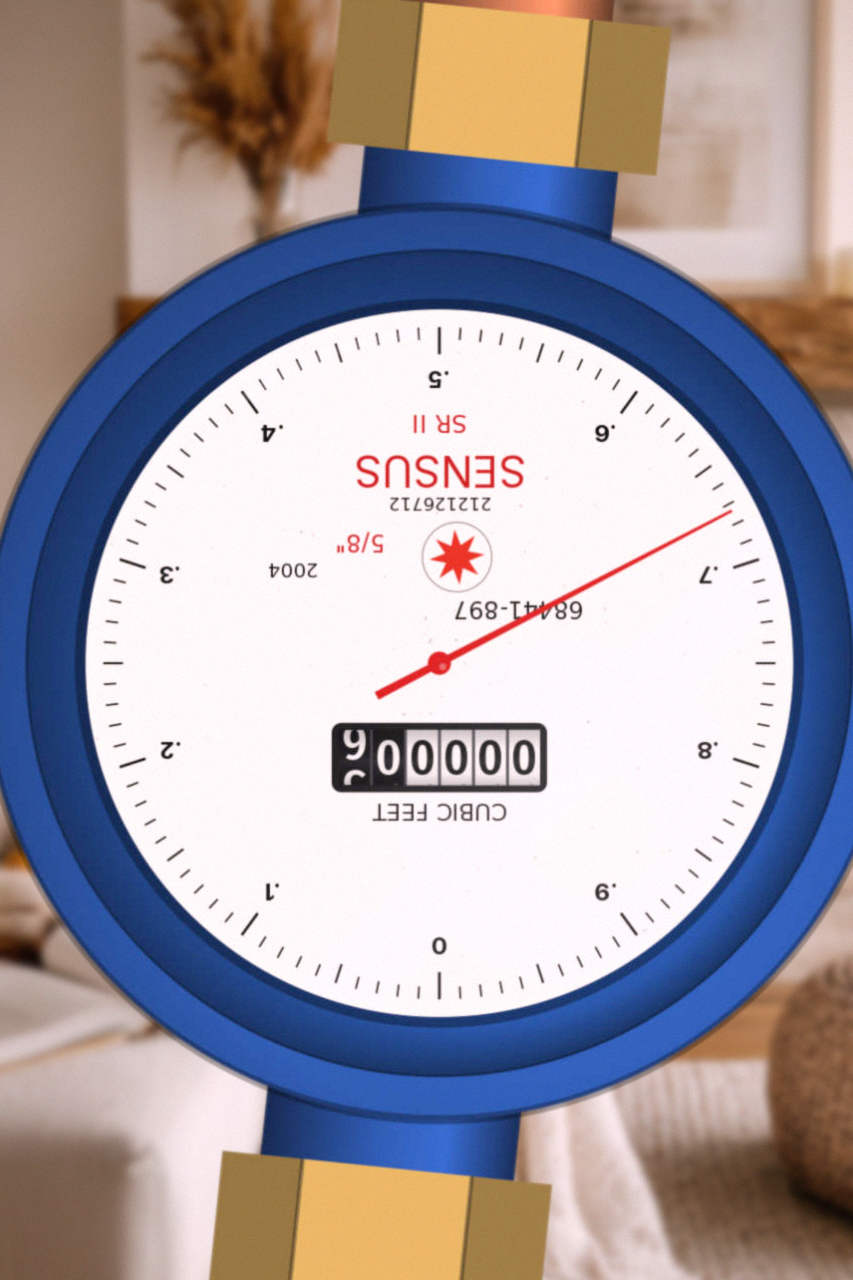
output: 5.67ft³
